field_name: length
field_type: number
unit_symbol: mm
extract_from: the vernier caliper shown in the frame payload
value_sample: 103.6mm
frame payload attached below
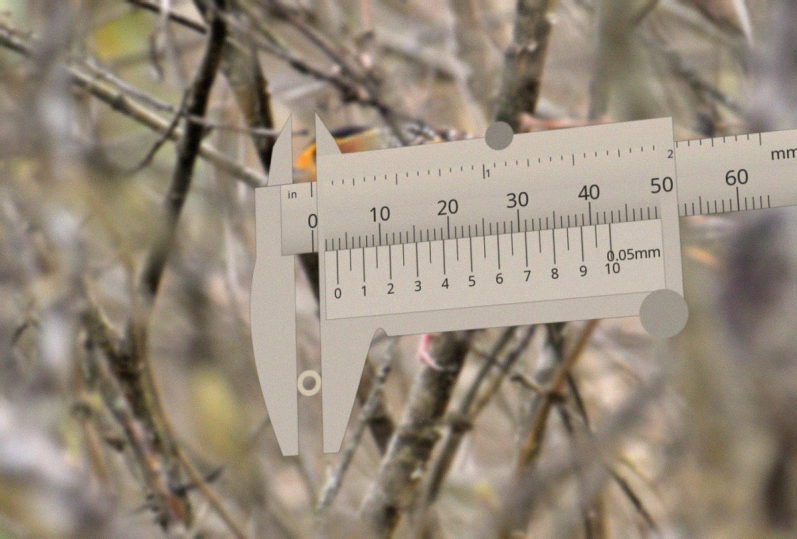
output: 3.6mm
